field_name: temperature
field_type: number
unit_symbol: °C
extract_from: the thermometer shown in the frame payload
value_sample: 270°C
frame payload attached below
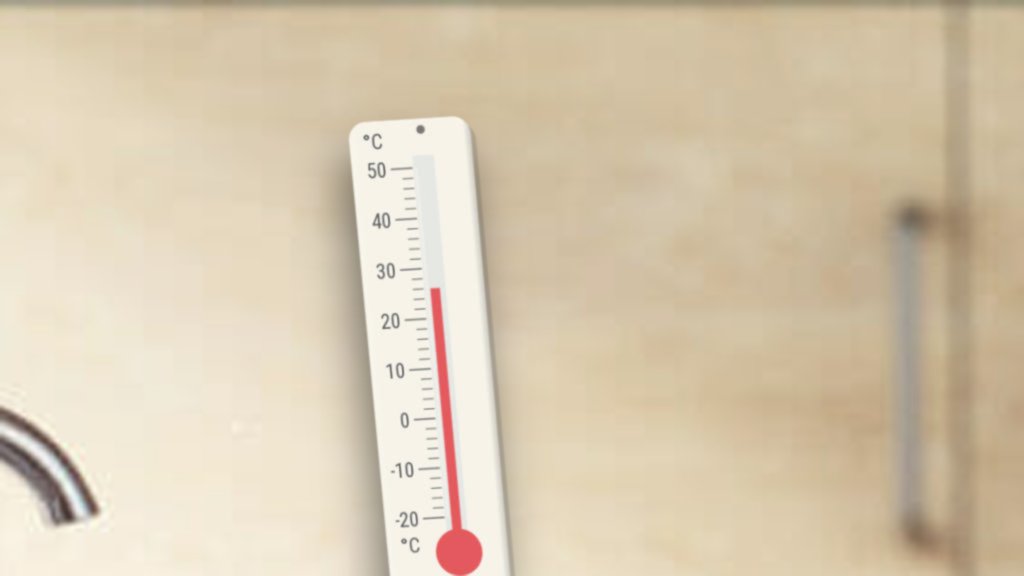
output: 26°C
